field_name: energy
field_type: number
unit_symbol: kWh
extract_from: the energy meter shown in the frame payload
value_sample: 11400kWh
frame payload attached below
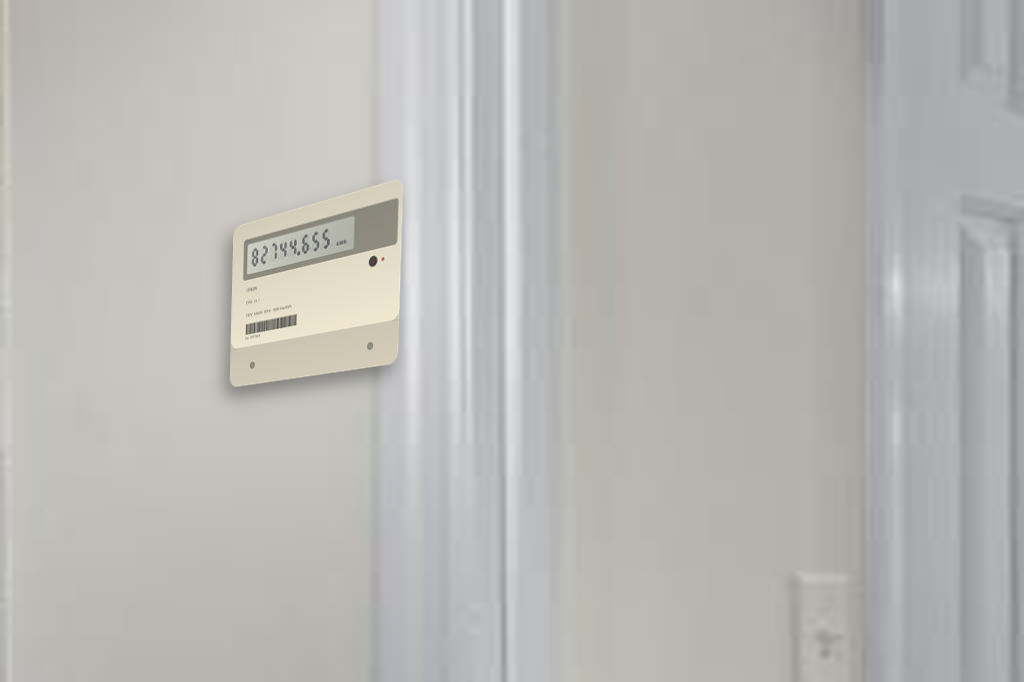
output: 82744.655kWh
